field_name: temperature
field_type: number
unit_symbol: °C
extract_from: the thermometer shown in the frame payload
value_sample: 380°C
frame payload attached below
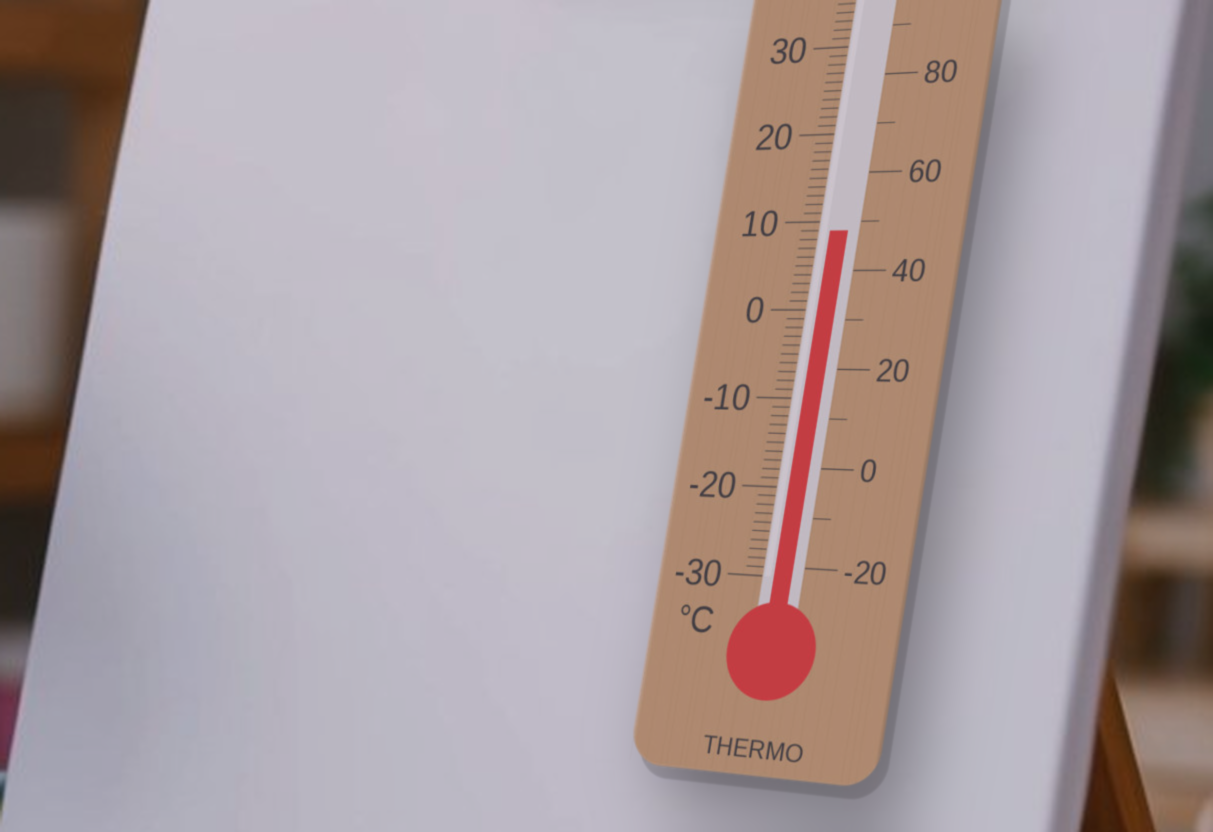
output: 9°C
